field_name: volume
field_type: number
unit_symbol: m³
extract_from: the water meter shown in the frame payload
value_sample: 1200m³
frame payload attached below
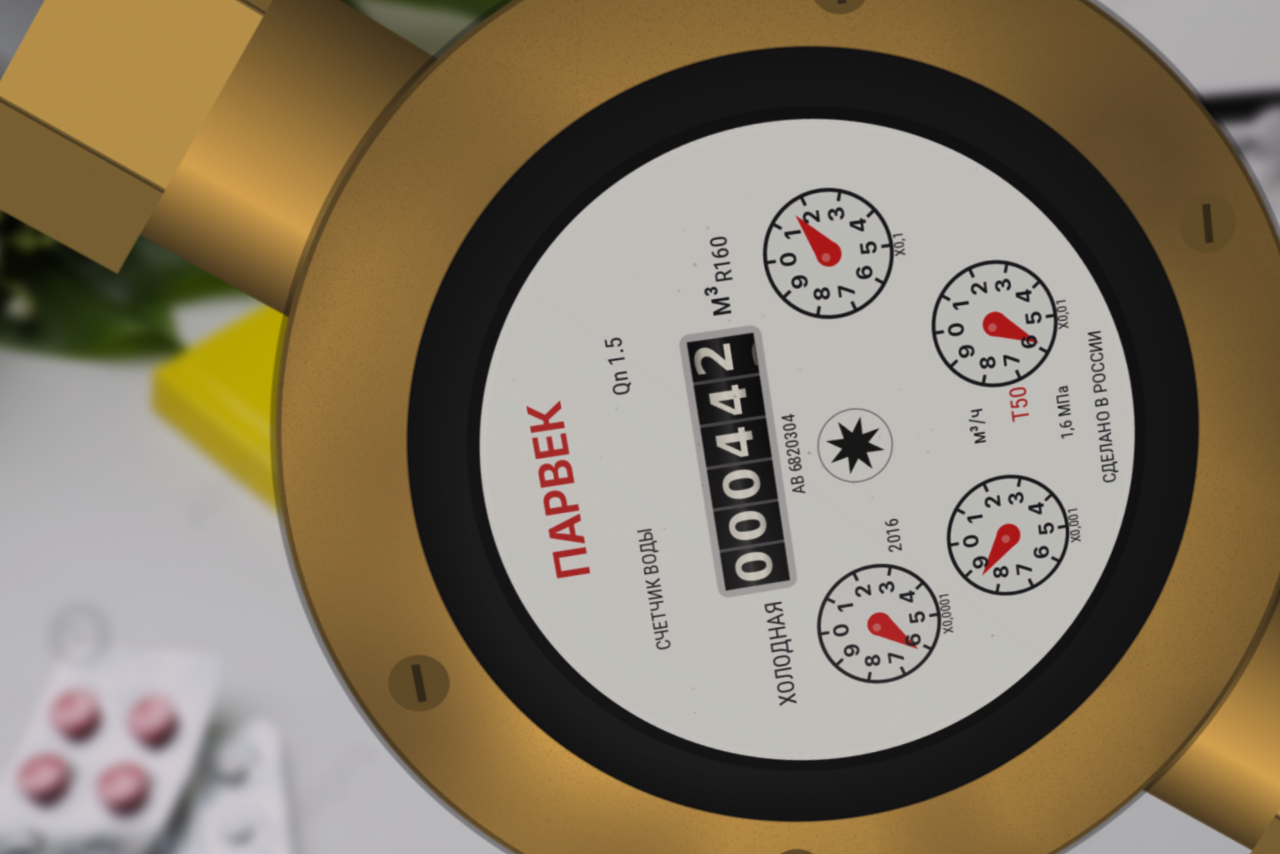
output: 442.1586m³
